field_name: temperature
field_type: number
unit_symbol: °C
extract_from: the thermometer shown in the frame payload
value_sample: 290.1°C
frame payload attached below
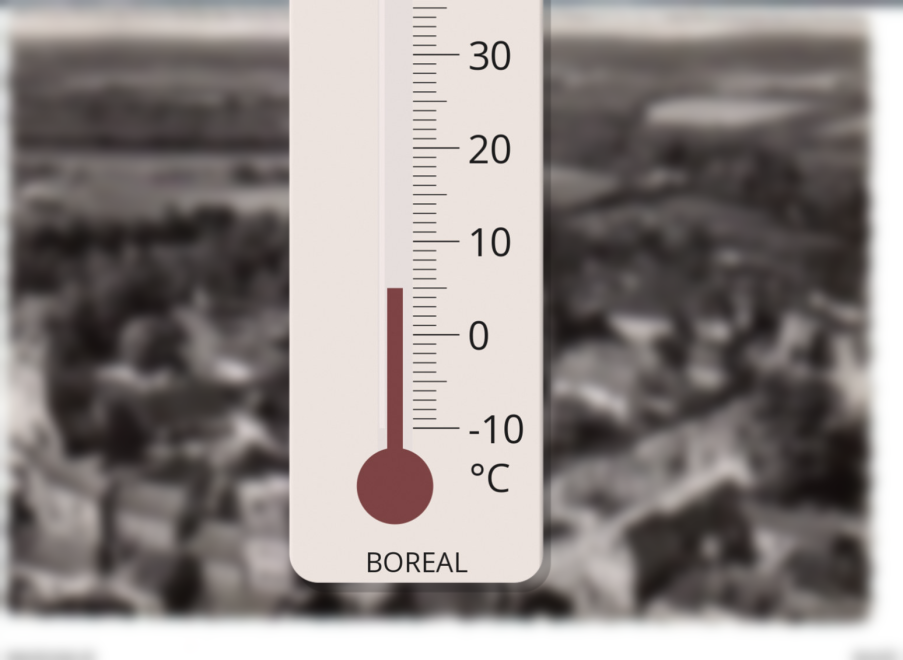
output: 5°C
